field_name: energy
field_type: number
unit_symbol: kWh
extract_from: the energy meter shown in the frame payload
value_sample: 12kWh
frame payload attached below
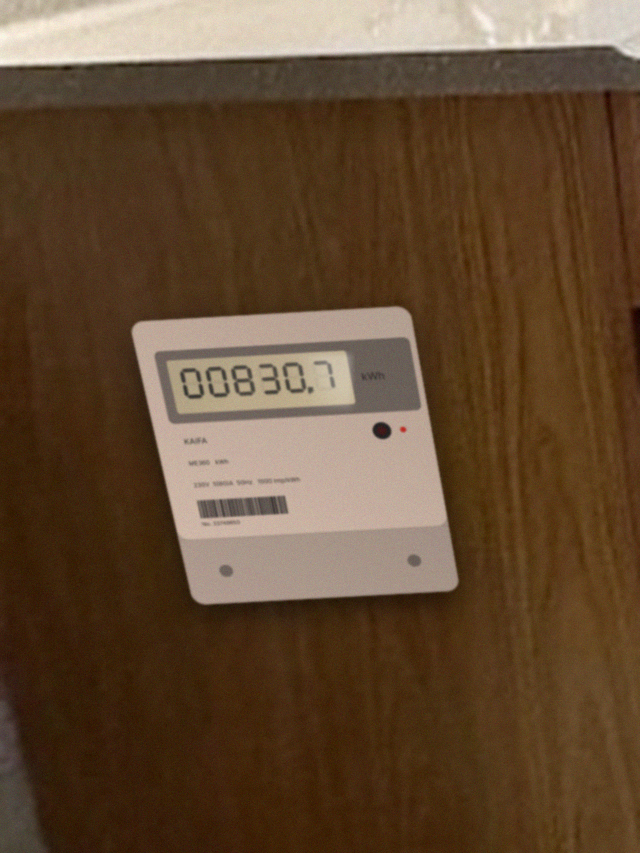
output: 830.7kWh
